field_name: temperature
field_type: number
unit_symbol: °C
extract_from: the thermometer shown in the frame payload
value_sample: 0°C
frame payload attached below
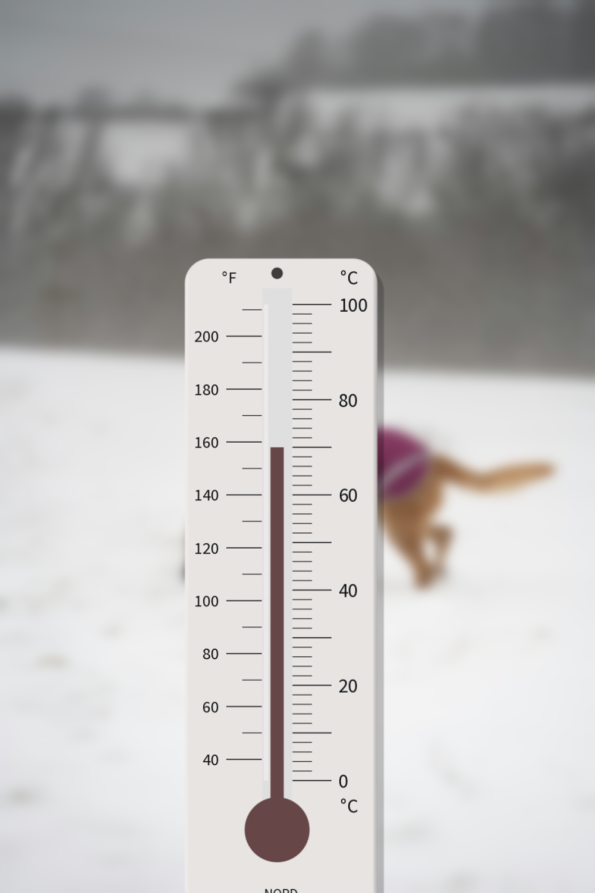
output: 70°C
